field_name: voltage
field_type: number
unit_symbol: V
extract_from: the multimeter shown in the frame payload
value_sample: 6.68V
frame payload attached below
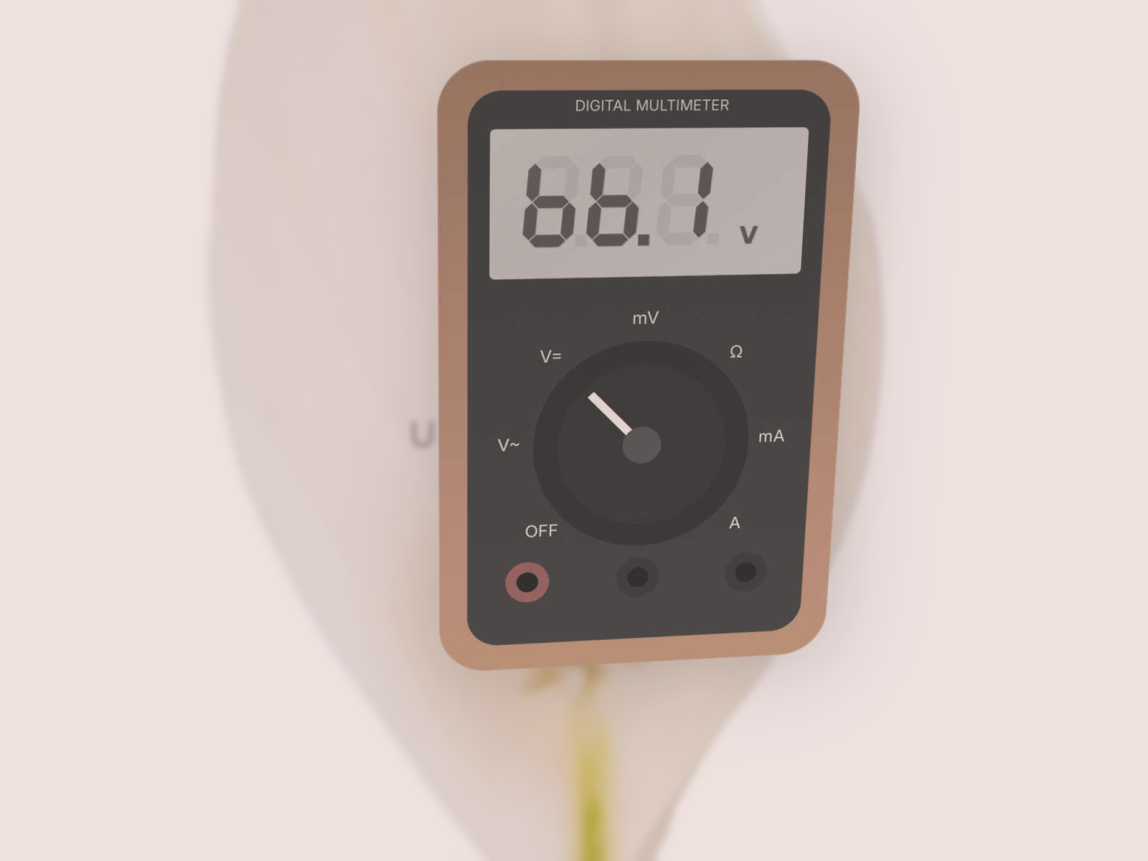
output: 66.1V
